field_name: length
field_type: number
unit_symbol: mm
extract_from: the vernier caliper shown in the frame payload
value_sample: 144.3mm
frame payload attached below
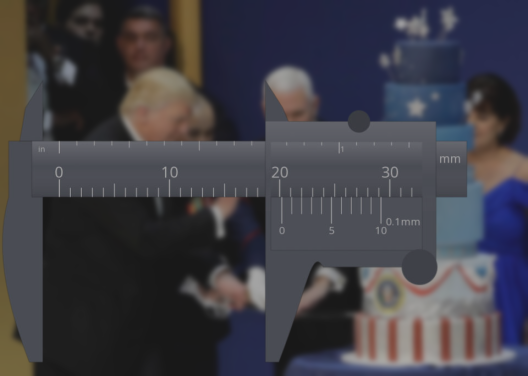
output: 20.2mm
